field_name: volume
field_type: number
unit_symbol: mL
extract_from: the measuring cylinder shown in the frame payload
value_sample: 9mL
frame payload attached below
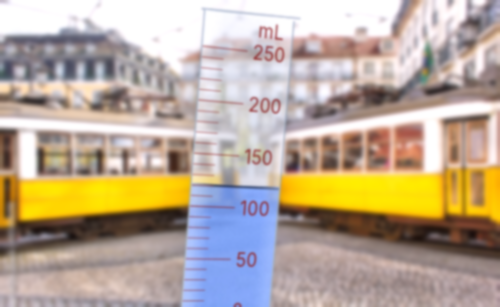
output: 120mL
